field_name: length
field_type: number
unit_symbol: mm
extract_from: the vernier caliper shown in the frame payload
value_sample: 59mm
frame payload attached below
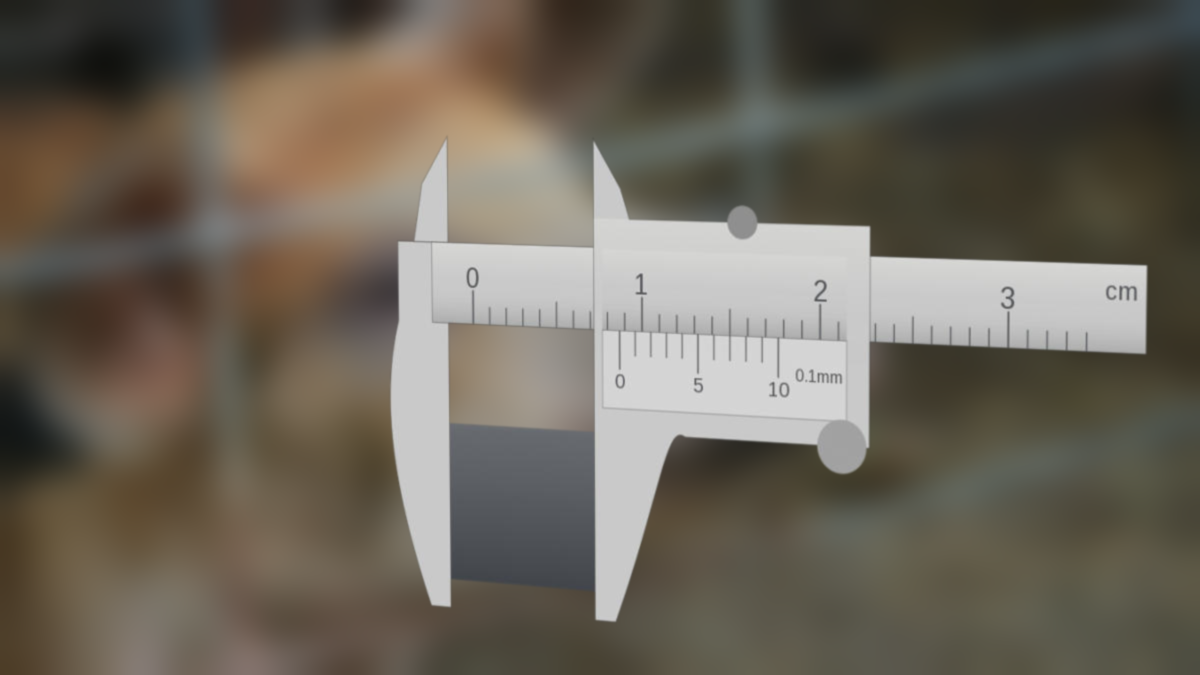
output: 8.7mm
